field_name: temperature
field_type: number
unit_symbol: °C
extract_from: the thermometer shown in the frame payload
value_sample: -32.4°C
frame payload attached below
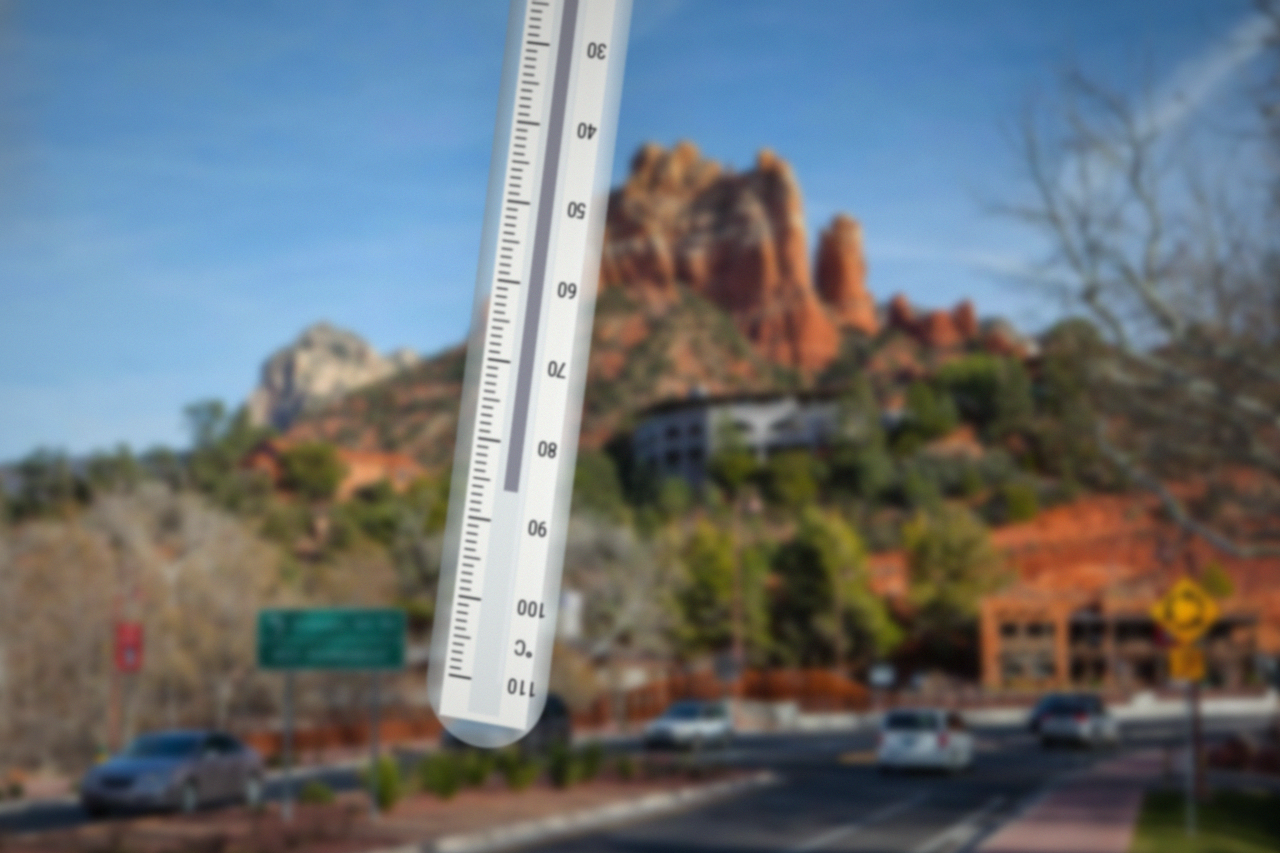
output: 86°C
